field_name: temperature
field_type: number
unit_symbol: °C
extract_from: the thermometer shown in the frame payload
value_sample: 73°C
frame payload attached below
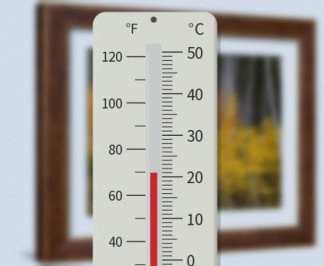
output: 21°C
